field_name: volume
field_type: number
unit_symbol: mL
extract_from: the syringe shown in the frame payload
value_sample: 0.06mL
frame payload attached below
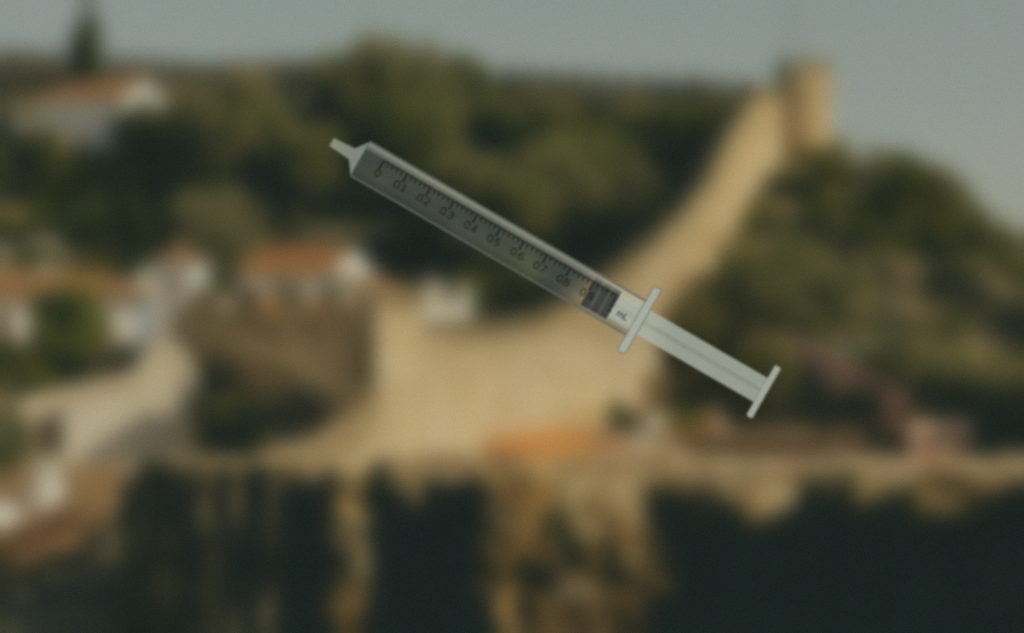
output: 0.9mL
